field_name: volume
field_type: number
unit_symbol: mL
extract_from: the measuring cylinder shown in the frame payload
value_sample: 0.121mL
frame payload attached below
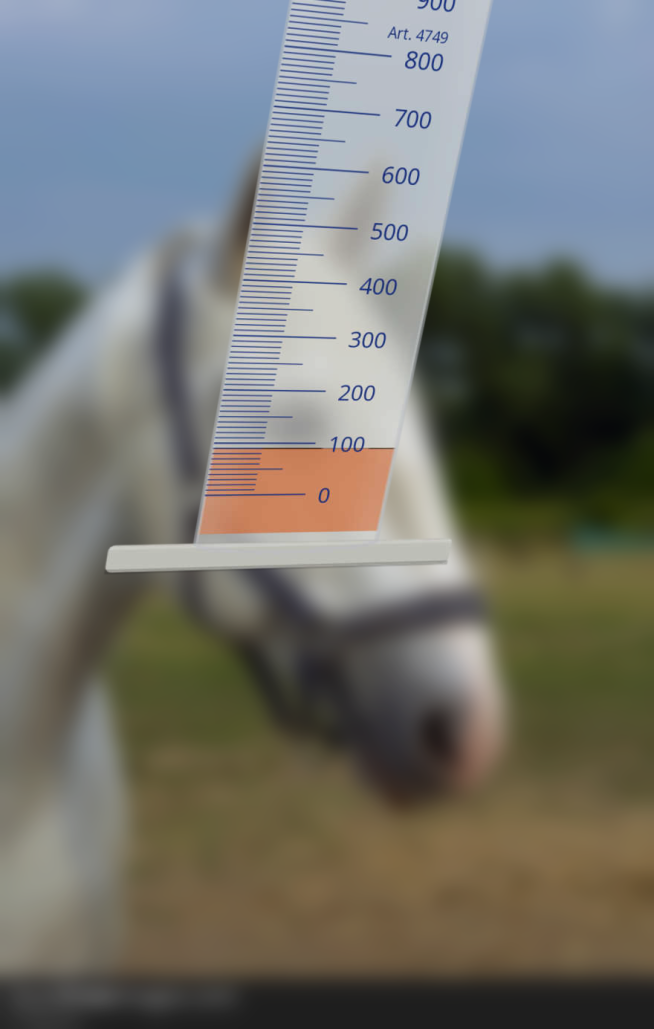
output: 90mL
